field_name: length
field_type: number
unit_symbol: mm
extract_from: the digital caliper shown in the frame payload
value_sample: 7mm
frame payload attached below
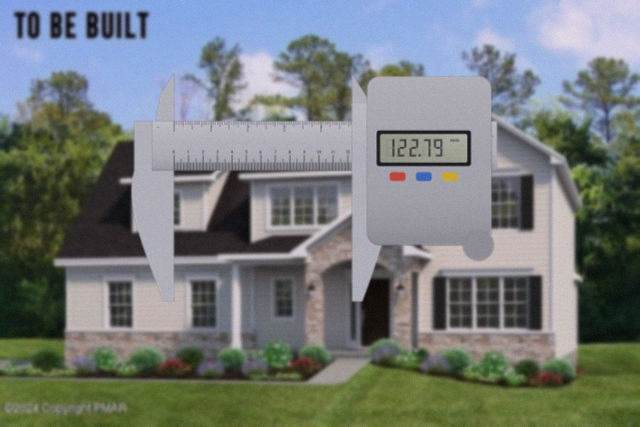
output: 122.79mm
